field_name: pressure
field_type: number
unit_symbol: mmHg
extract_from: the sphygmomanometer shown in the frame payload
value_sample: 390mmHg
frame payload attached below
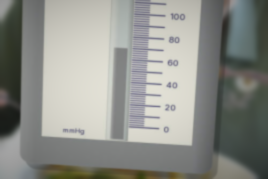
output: 70mmHg
